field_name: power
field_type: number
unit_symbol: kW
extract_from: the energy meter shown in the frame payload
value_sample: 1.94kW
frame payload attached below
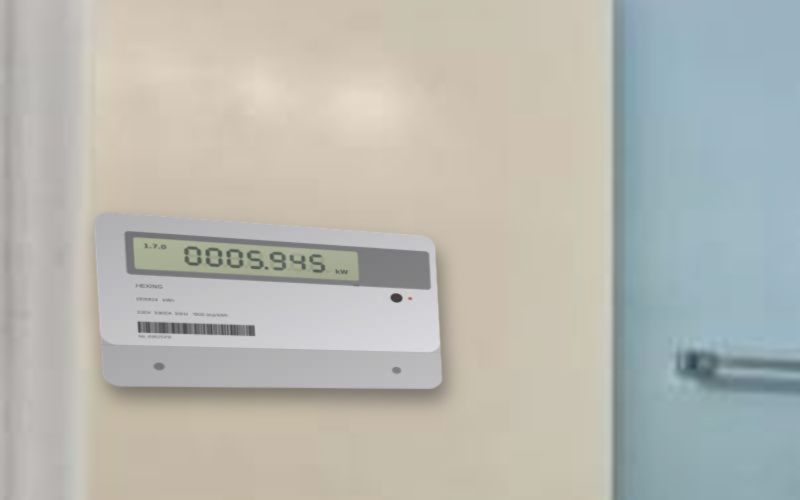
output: 5.945kW
